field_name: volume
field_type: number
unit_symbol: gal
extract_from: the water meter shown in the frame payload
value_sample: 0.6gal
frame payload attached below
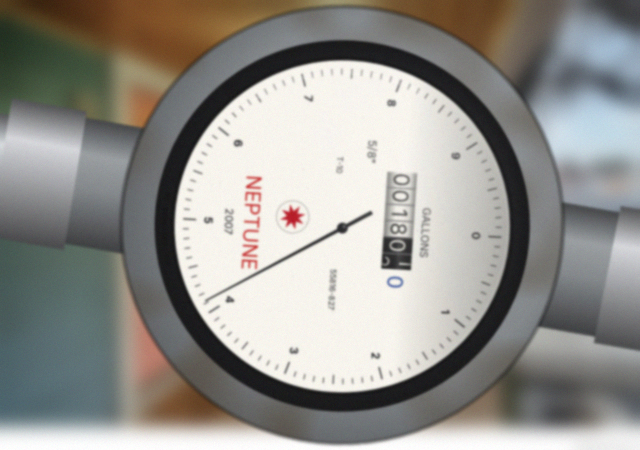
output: 18014.1gal
